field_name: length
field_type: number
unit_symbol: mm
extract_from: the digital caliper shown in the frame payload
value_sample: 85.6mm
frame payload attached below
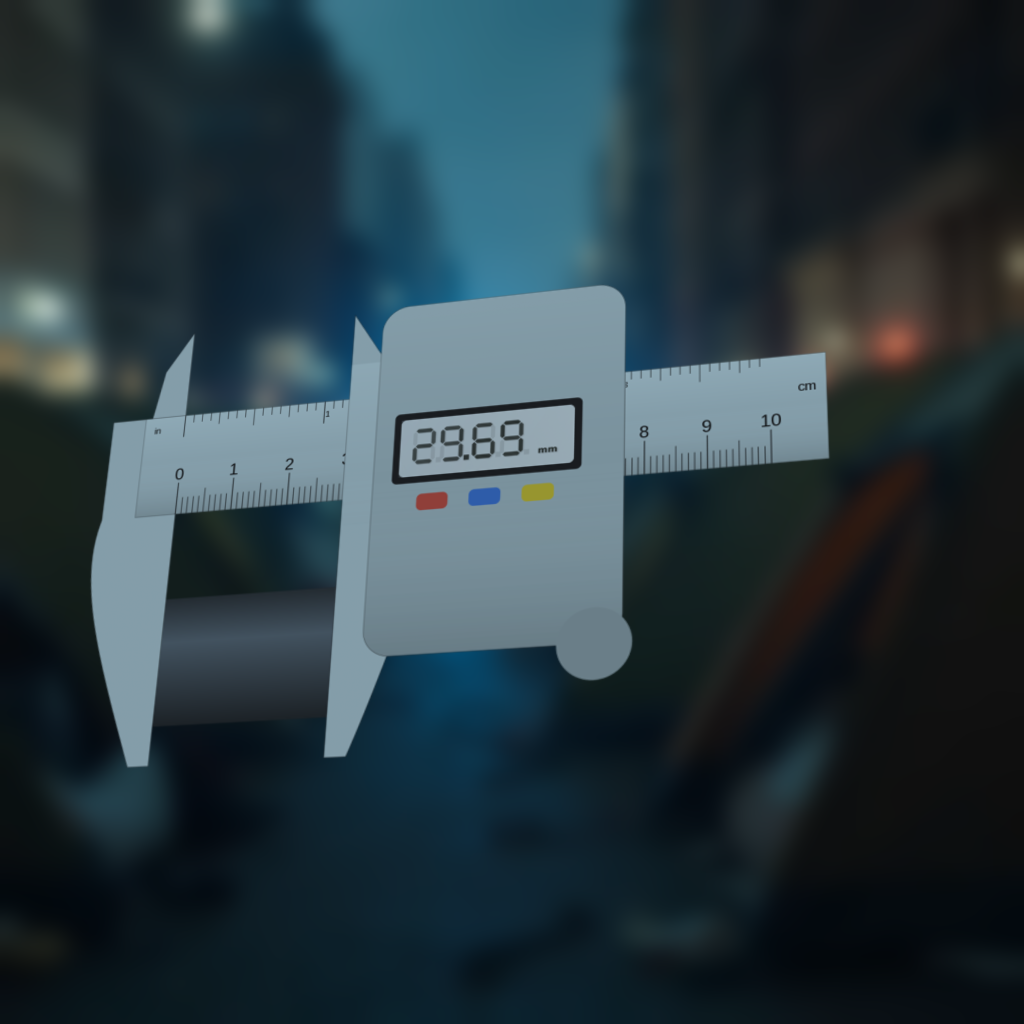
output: 29.69mm
